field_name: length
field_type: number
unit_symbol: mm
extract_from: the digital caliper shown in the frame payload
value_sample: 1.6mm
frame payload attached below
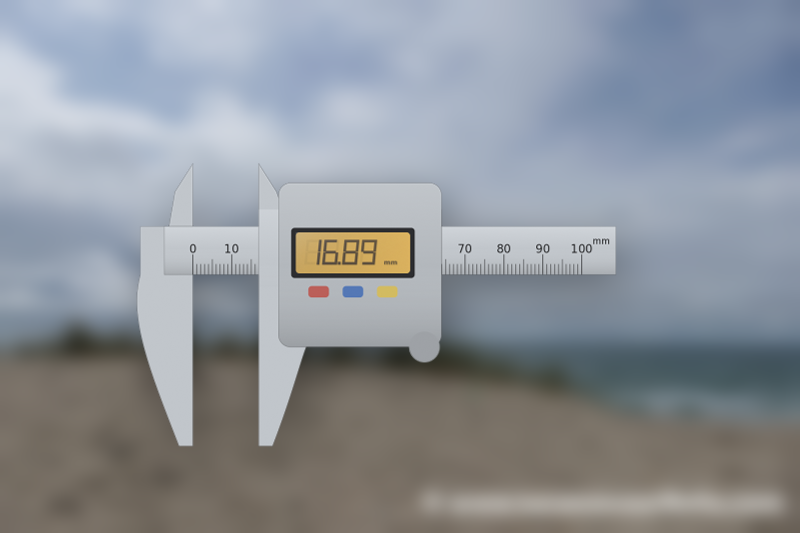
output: 16.89mm
